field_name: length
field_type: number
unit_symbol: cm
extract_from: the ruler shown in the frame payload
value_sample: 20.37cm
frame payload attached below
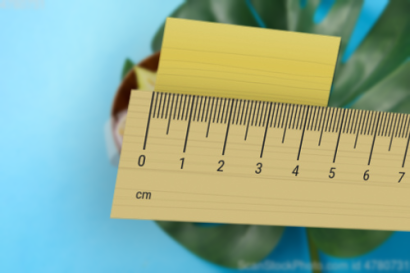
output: 4.5cm
